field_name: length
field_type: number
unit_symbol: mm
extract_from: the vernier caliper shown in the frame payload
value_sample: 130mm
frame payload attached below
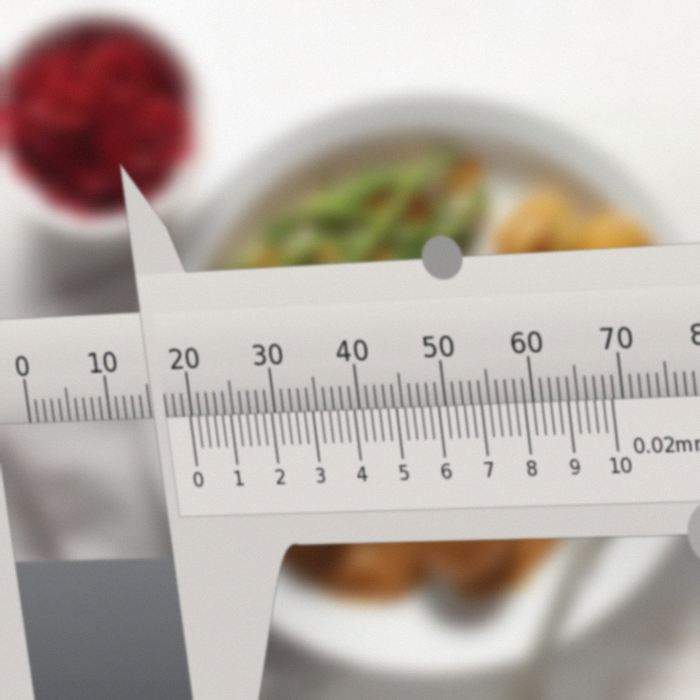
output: 19.8mm
